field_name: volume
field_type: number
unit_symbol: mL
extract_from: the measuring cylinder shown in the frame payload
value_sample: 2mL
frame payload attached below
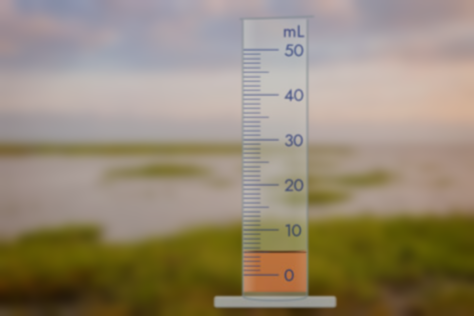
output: 5mL
